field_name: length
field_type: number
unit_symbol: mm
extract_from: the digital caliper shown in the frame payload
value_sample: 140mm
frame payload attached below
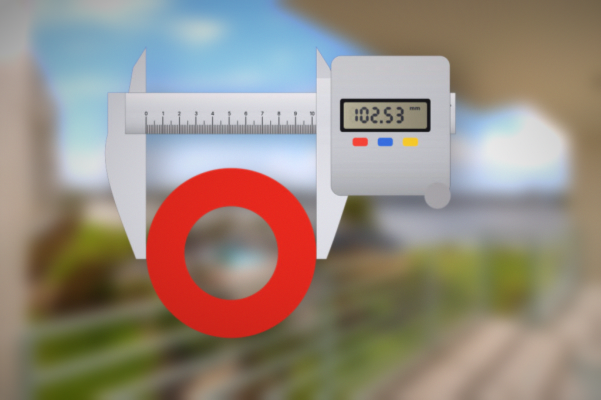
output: 102.53mm
